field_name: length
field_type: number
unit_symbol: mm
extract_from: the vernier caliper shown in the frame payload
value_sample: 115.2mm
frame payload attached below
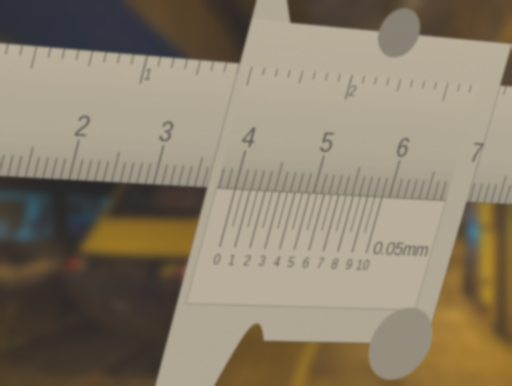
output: 40.0mm
